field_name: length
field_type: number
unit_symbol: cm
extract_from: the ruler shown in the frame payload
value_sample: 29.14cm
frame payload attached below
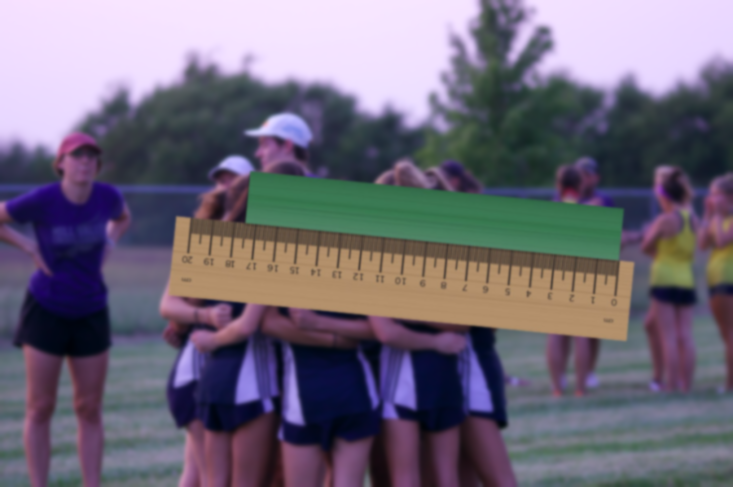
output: 17.5cm
